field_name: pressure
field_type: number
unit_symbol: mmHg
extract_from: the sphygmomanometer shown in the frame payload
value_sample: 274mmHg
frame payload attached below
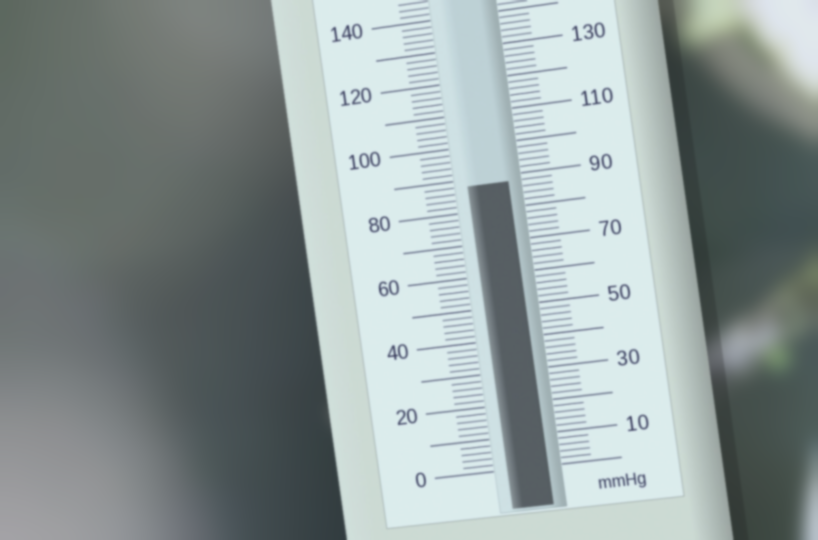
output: 88mmHg
